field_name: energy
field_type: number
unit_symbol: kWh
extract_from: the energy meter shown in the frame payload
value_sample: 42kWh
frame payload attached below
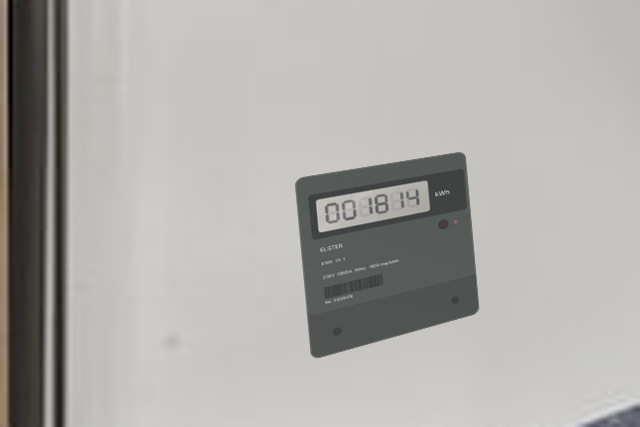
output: 1814kWh
